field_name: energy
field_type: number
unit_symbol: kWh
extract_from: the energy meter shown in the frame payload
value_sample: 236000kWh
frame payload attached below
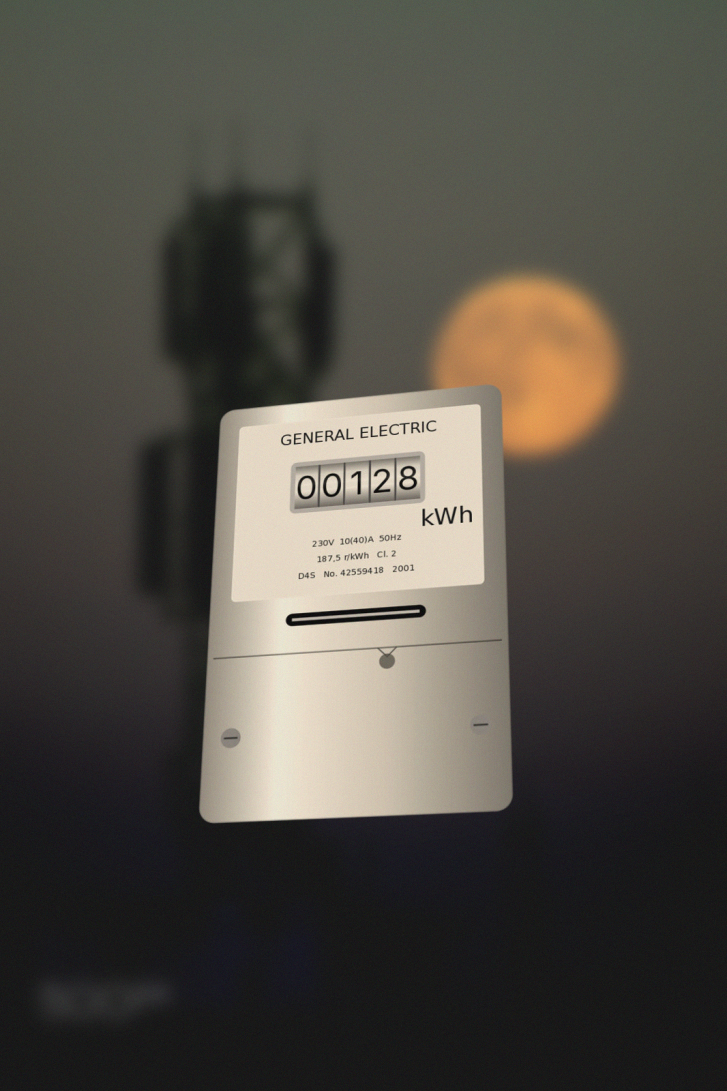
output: 128kWh
